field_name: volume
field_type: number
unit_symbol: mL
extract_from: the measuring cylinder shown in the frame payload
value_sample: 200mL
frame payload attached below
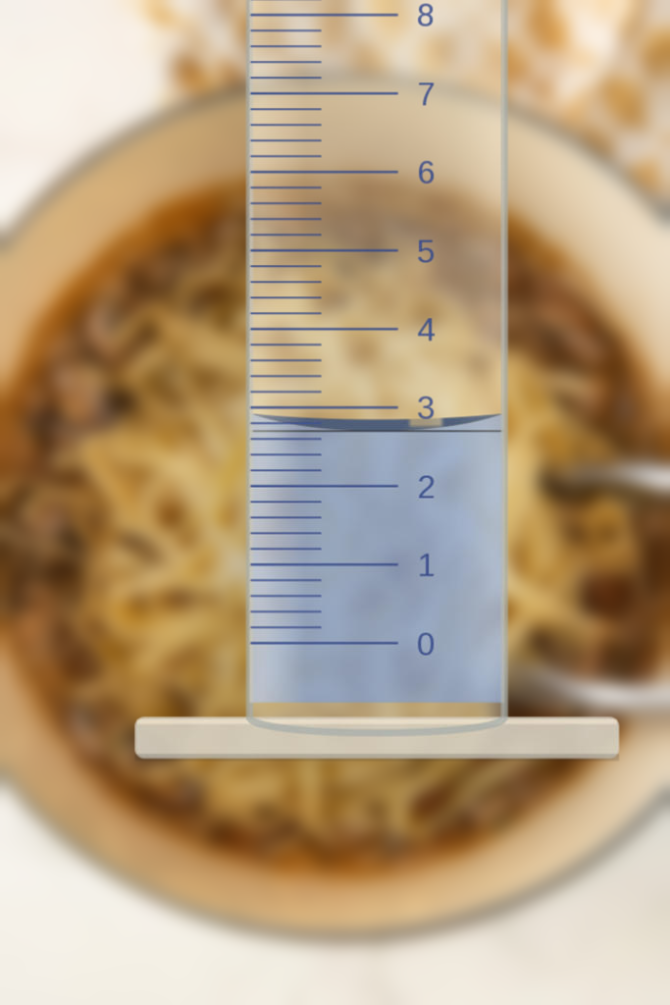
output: 2.7mL
